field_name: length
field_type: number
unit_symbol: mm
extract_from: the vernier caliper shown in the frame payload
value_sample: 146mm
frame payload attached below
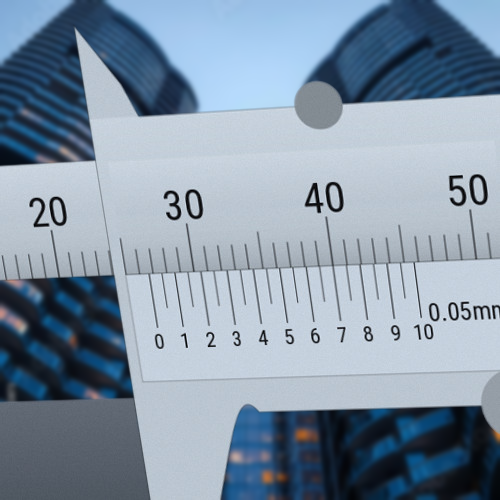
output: 26.7mm
